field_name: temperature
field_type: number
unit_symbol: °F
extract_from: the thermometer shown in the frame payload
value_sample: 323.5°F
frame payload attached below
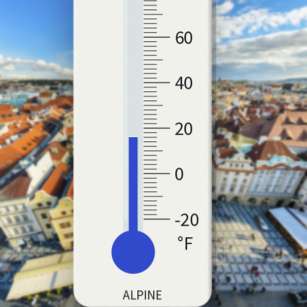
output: 16°F
